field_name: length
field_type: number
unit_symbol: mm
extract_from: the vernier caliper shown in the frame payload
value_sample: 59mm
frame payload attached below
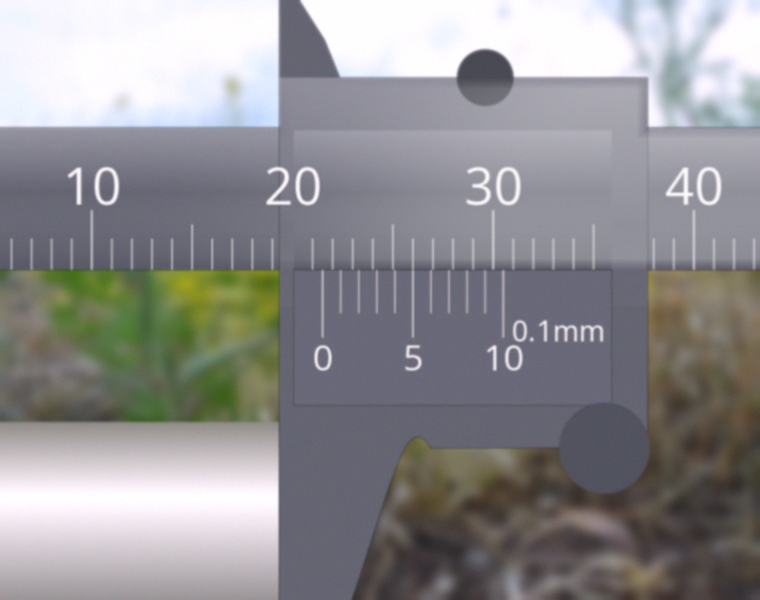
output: 21.5mm
